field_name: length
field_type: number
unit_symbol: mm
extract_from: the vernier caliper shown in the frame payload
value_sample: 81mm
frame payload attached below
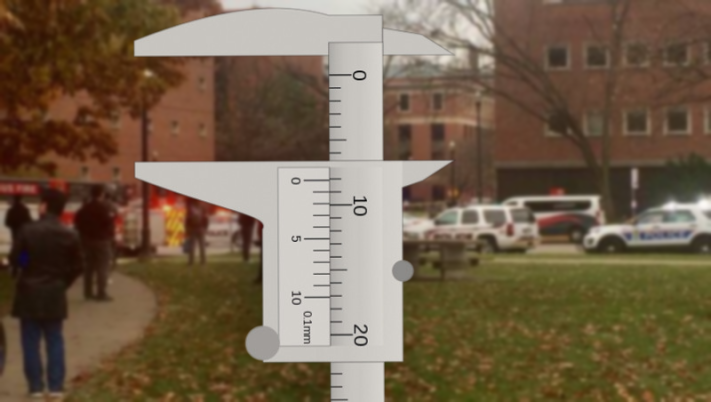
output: 8.1mm
